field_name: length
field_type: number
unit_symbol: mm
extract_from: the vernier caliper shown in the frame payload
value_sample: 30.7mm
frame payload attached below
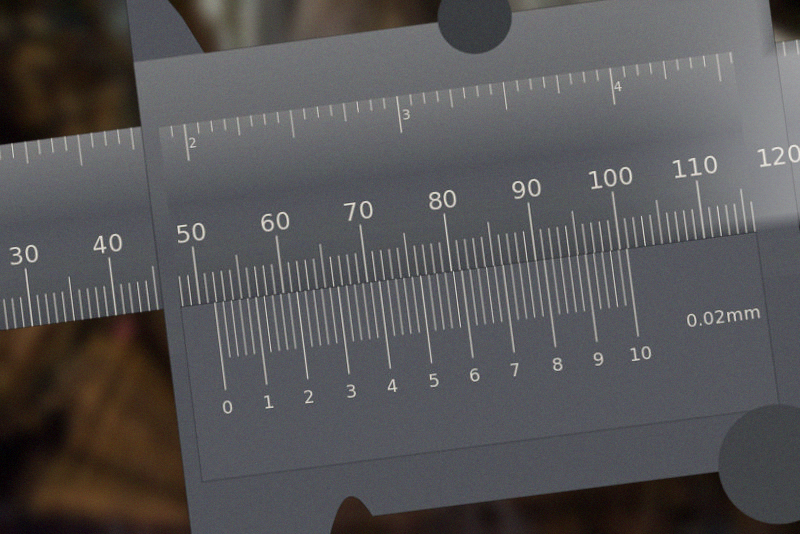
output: 51.8mm
